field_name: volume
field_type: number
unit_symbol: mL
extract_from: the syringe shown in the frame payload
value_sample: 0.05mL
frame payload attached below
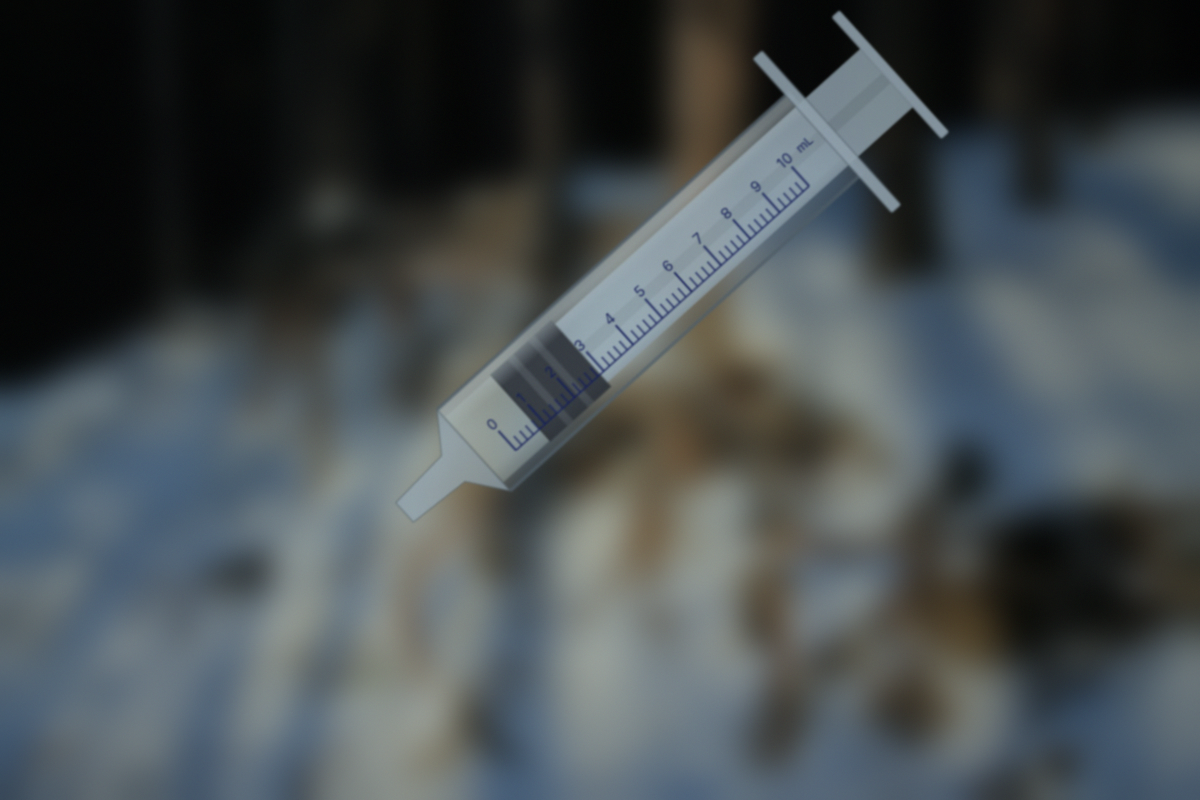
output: 0.8mL
